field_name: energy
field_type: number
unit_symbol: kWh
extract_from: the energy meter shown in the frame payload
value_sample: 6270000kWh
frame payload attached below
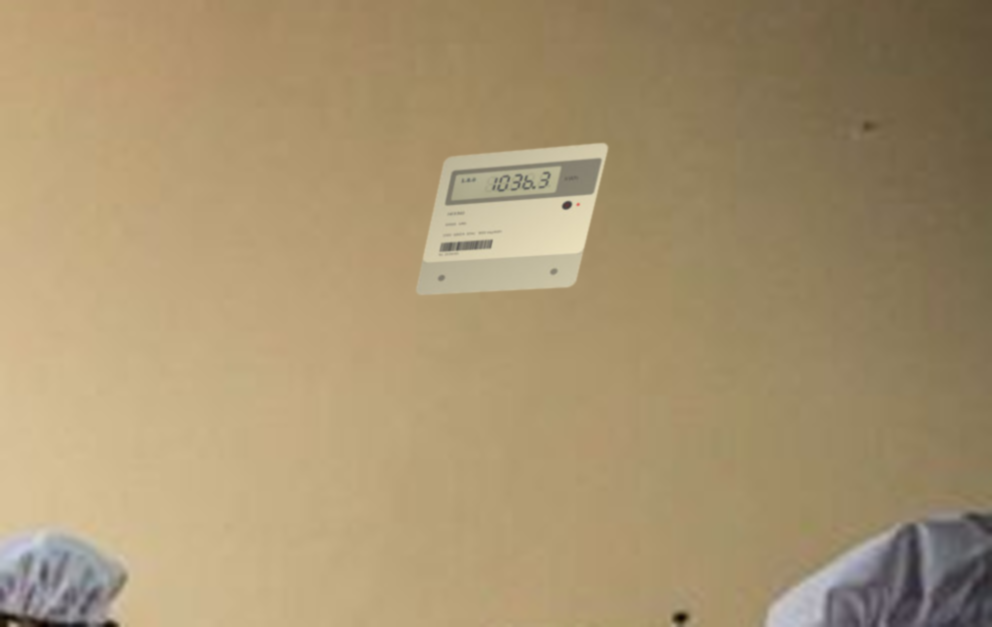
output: 1036.3kWh
